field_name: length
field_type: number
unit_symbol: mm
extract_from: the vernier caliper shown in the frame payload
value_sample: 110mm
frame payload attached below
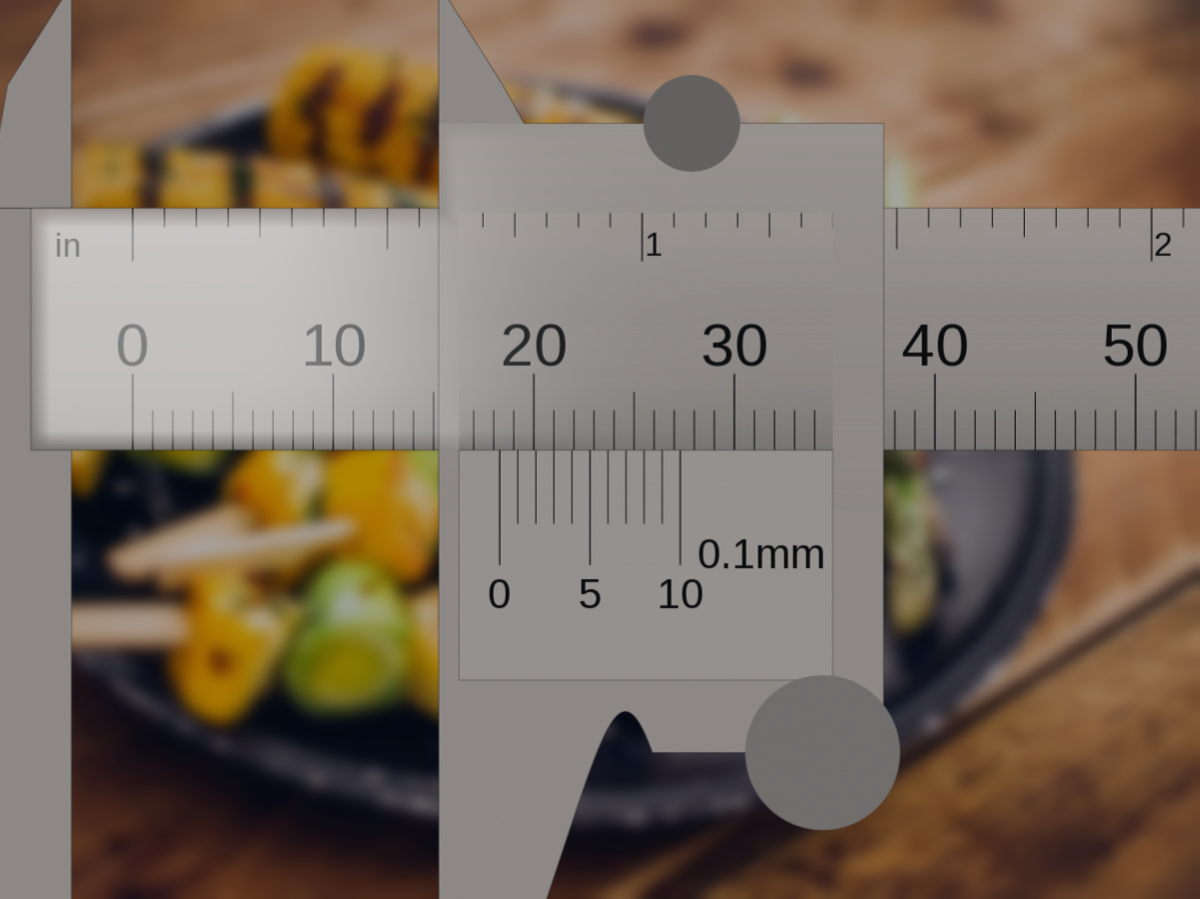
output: 18.3mm
